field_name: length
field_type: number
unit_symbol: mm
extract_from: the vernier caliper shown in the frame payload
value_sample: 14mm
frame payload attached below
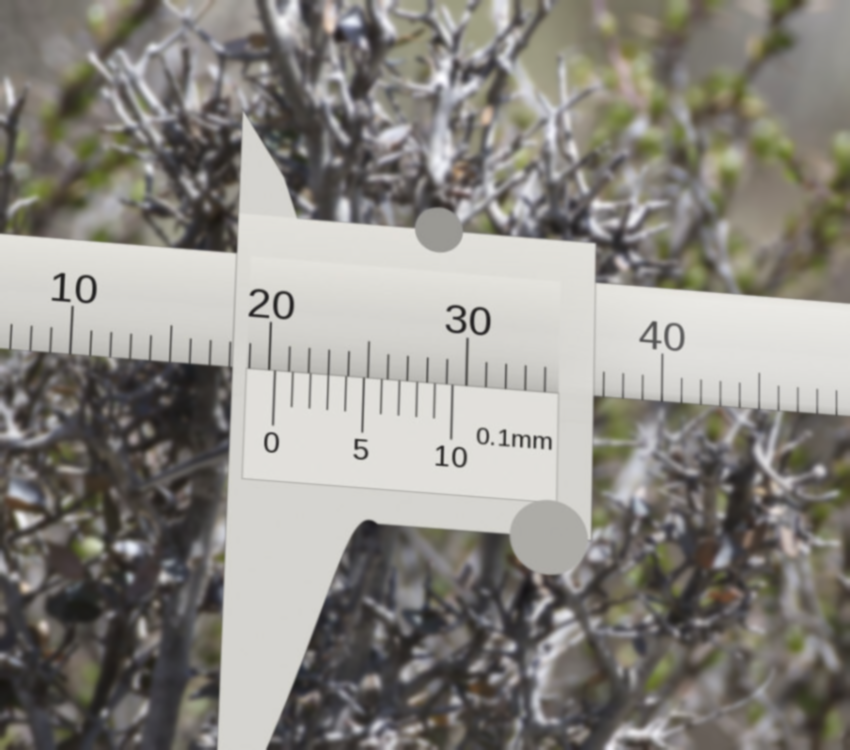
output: 20.3mm
